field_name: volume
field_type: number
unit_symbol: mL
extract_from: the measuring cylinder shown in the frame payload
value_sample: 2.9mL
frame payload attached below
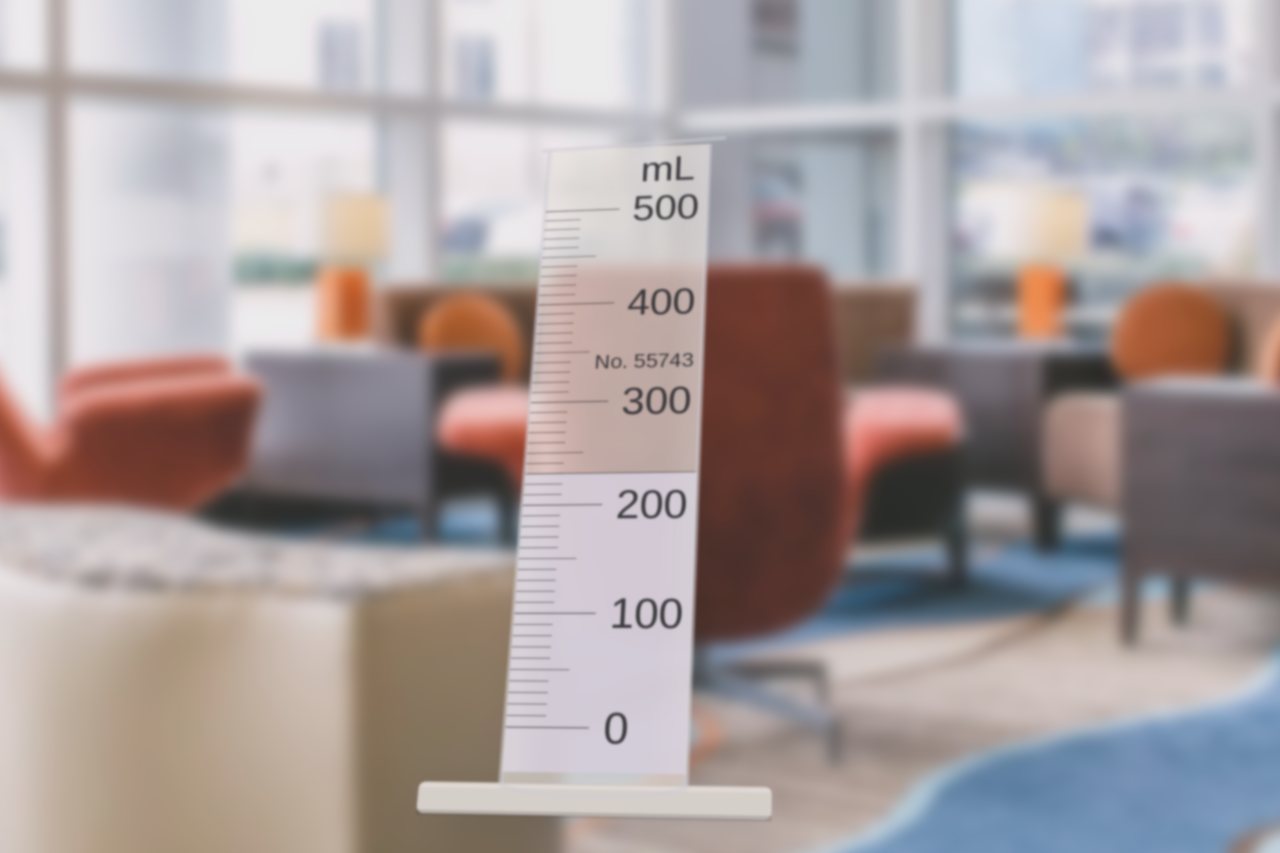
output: 230mL
